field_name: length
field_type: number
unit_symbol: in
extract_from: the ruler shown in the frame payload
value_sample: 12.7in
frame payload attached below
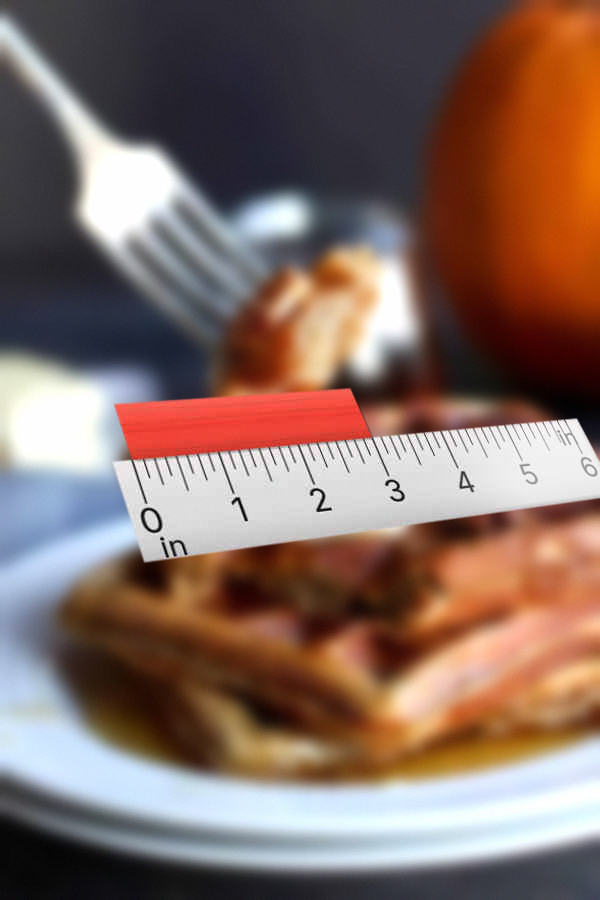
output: 3in
